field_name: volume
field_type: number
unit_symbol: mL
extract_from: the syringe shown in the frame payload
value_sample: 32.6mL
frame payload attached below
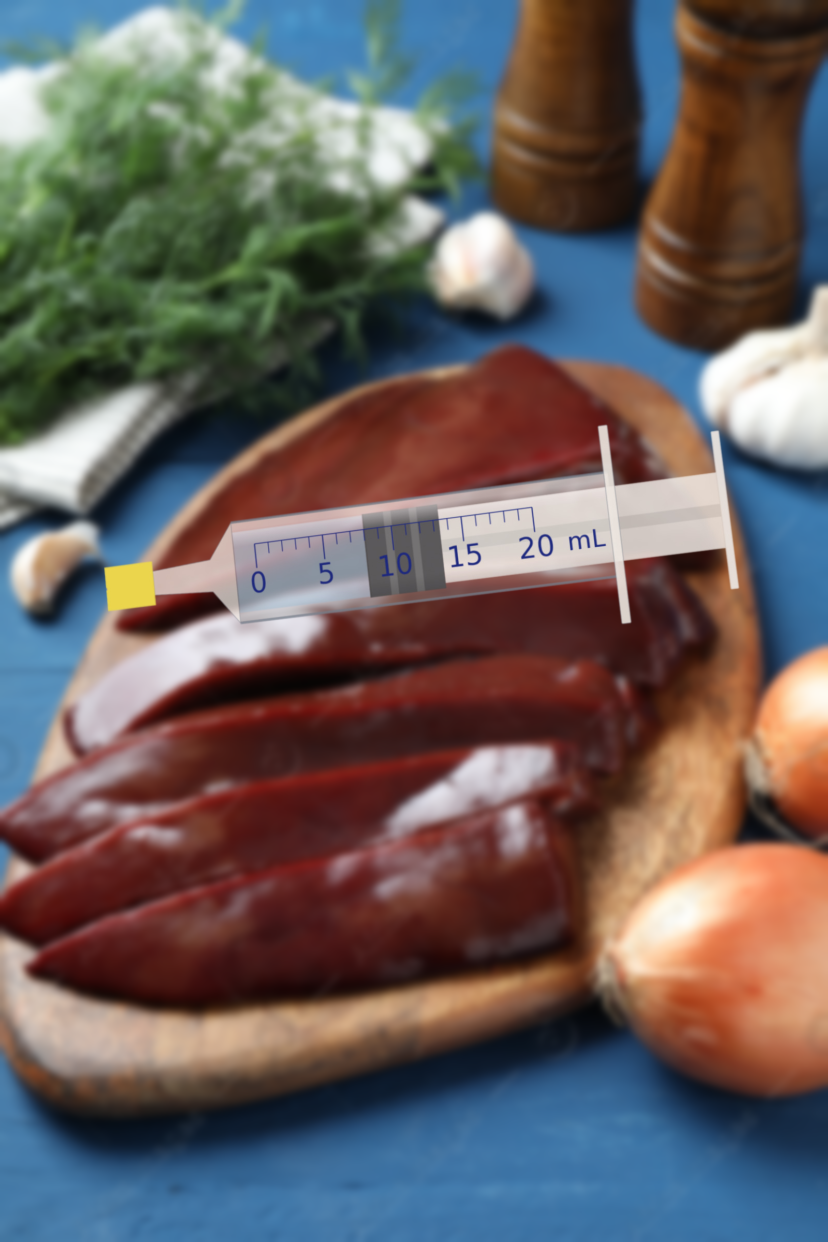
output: 8mL
